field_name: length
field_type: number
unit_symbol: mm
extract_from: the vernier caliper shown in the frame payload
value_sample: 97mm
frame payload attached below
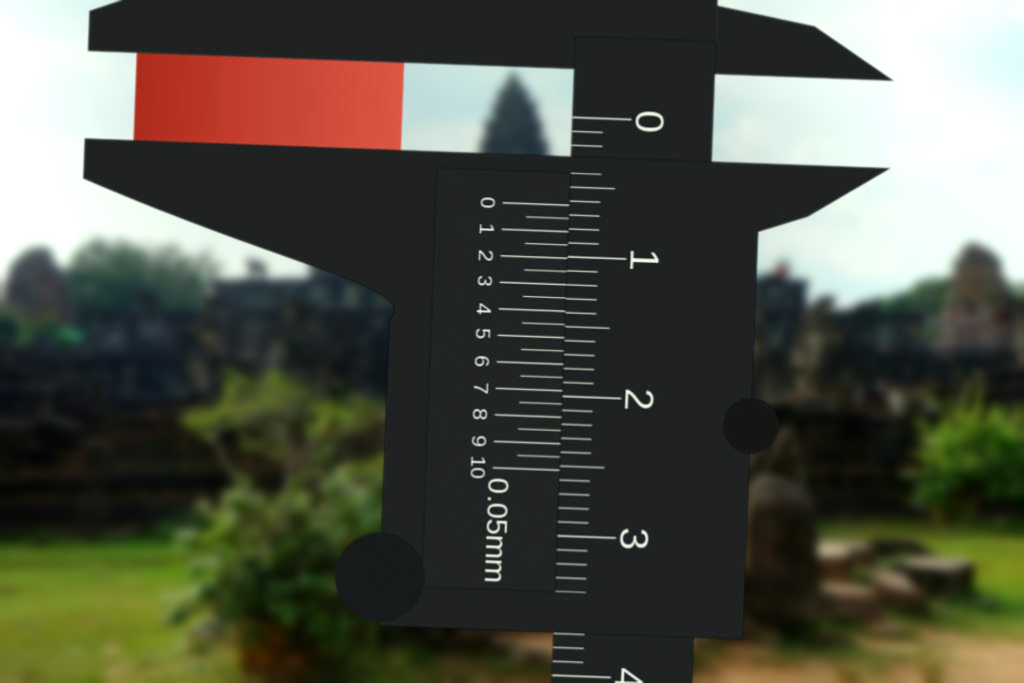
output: 6.3mm
